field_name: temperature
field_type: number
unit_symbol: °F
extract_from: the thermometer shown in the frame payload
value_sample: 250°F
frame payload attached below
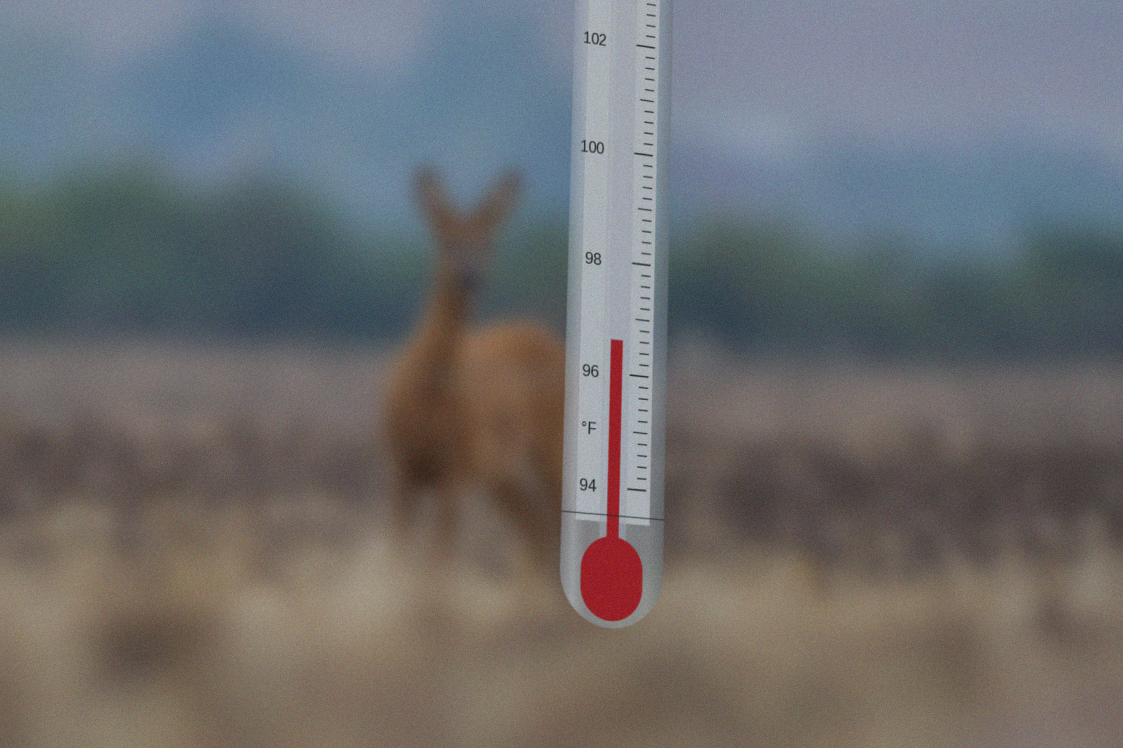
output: 96.6°F
